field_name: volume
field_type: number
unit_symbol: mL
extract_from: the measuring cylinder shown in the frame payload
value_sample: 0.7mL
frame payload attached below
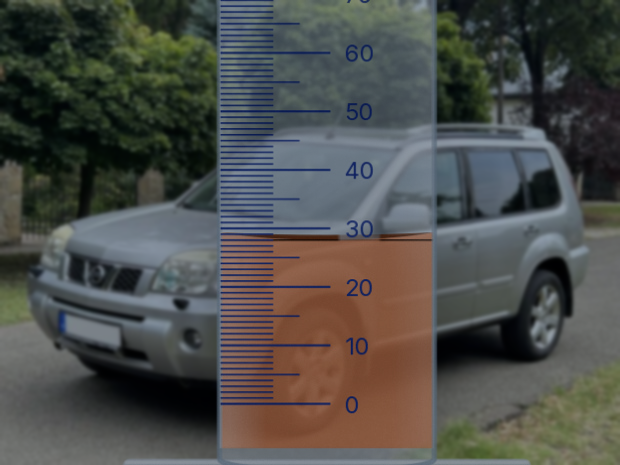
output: 28mL
